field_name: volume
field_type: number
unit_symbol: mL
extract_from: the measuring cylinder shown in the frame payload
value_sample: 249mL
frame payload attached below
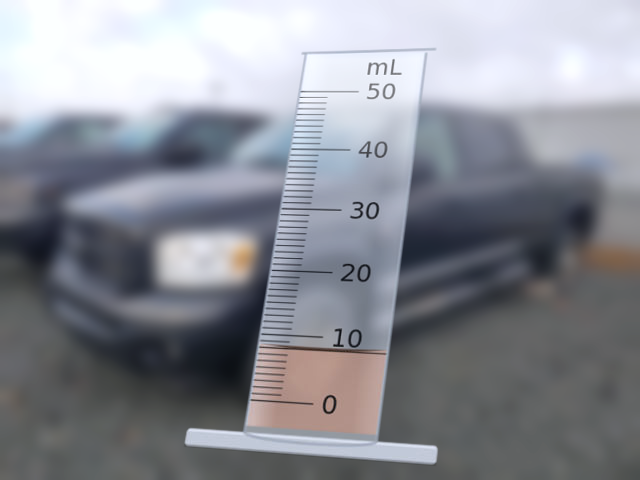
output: 8mL
